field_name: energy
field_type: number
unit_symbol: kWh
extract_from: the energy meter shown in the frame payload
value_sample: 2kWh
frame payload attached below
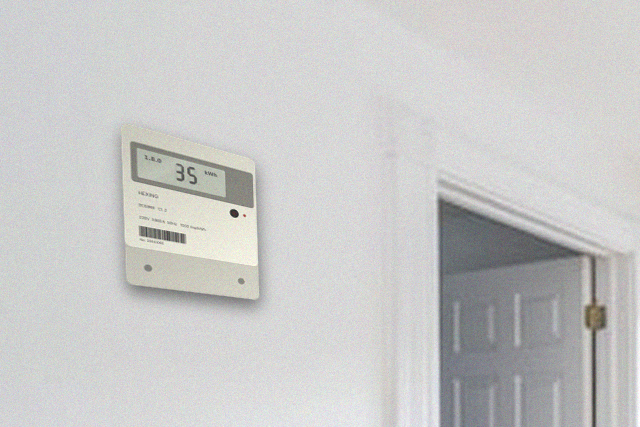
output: 35kWh
